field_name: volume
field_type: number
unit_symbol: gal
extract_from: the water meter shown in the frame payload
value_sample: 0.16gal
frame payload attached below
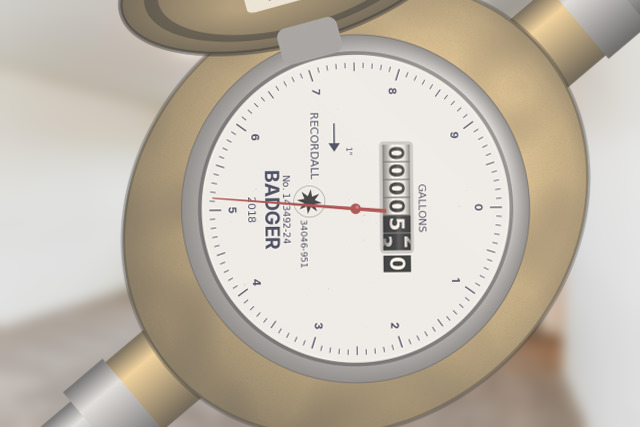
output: 525.1gal
